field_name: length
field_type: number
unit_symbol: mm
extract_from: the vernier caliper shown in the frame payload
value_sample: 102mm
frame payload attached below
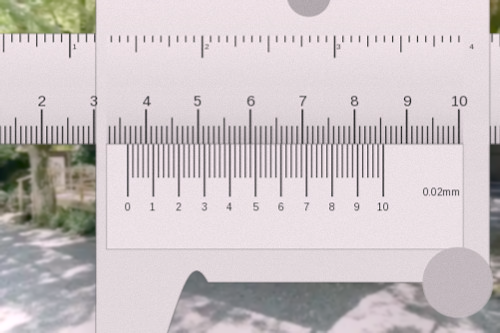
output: 36.5mm
